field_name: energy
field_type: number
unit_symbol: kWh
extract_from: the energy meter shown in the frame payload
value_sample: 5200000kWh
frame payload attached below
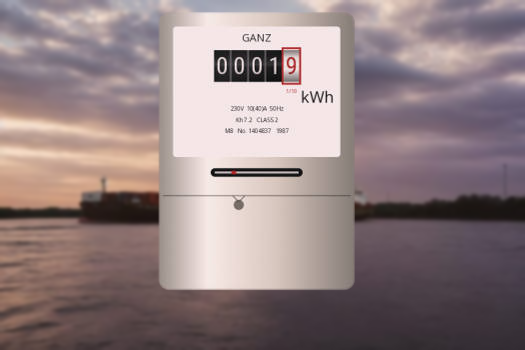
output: 1.9kWh
